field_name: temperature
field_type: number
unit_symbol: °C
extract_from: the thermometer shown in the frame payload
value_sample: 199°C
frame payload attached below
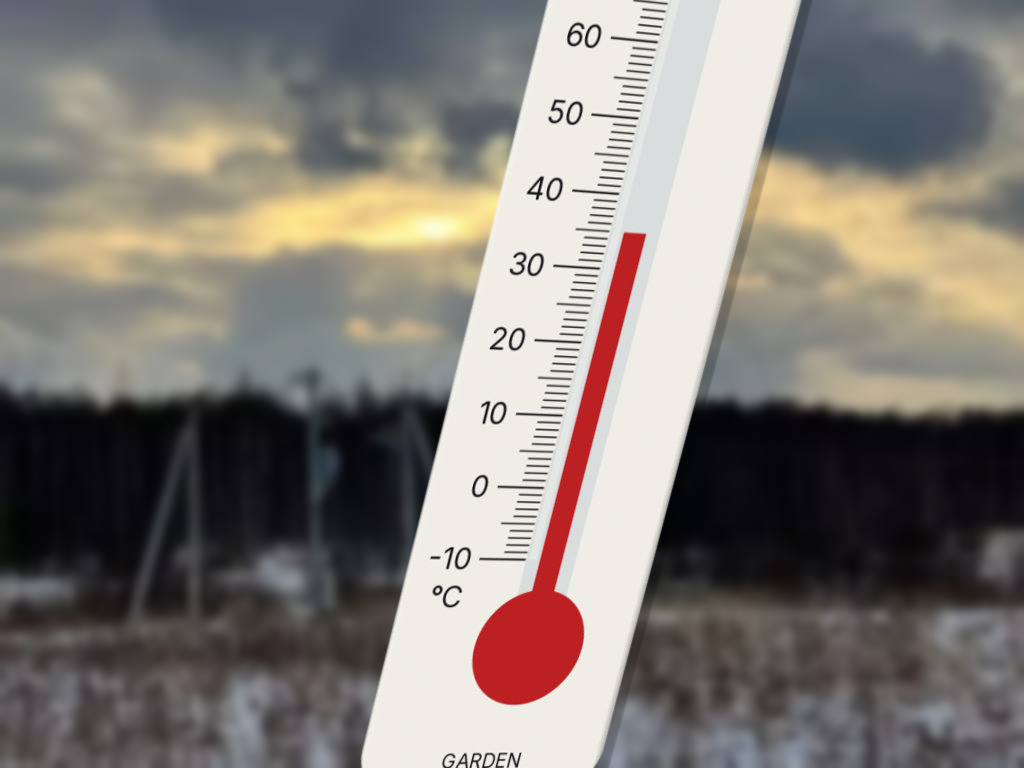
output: 35°C
